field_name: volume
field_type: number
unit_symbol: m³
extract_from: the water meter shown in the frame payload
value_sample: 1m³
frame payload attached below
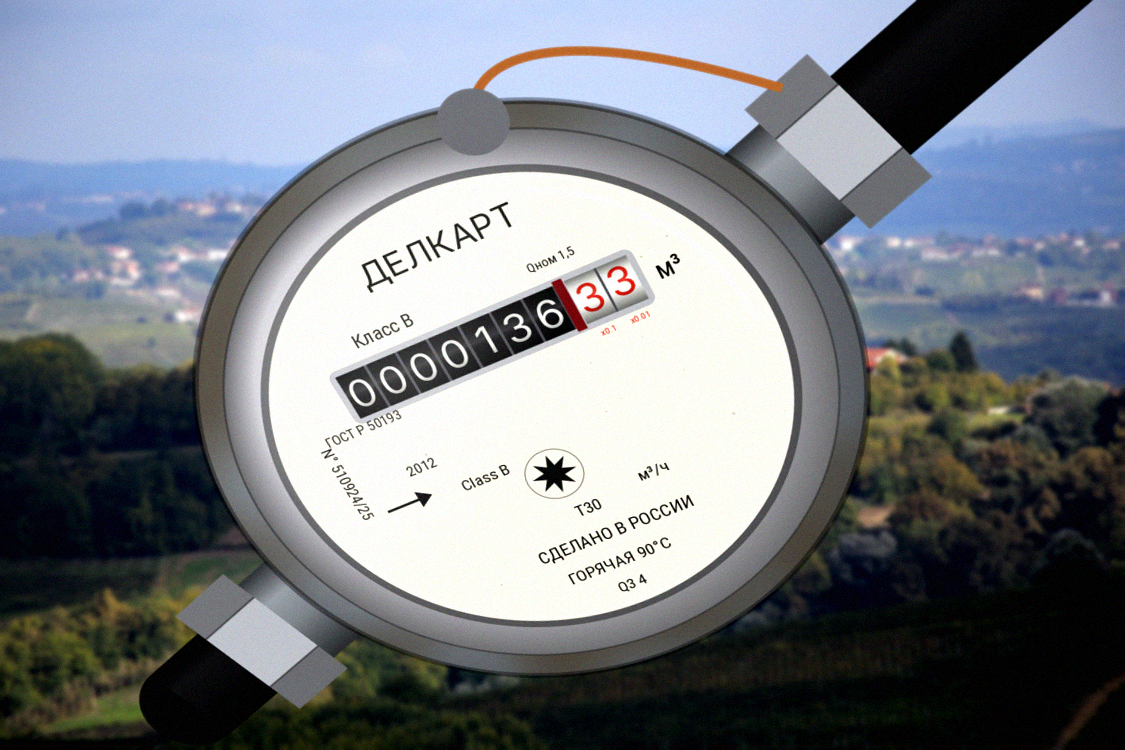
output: 136.33m³
